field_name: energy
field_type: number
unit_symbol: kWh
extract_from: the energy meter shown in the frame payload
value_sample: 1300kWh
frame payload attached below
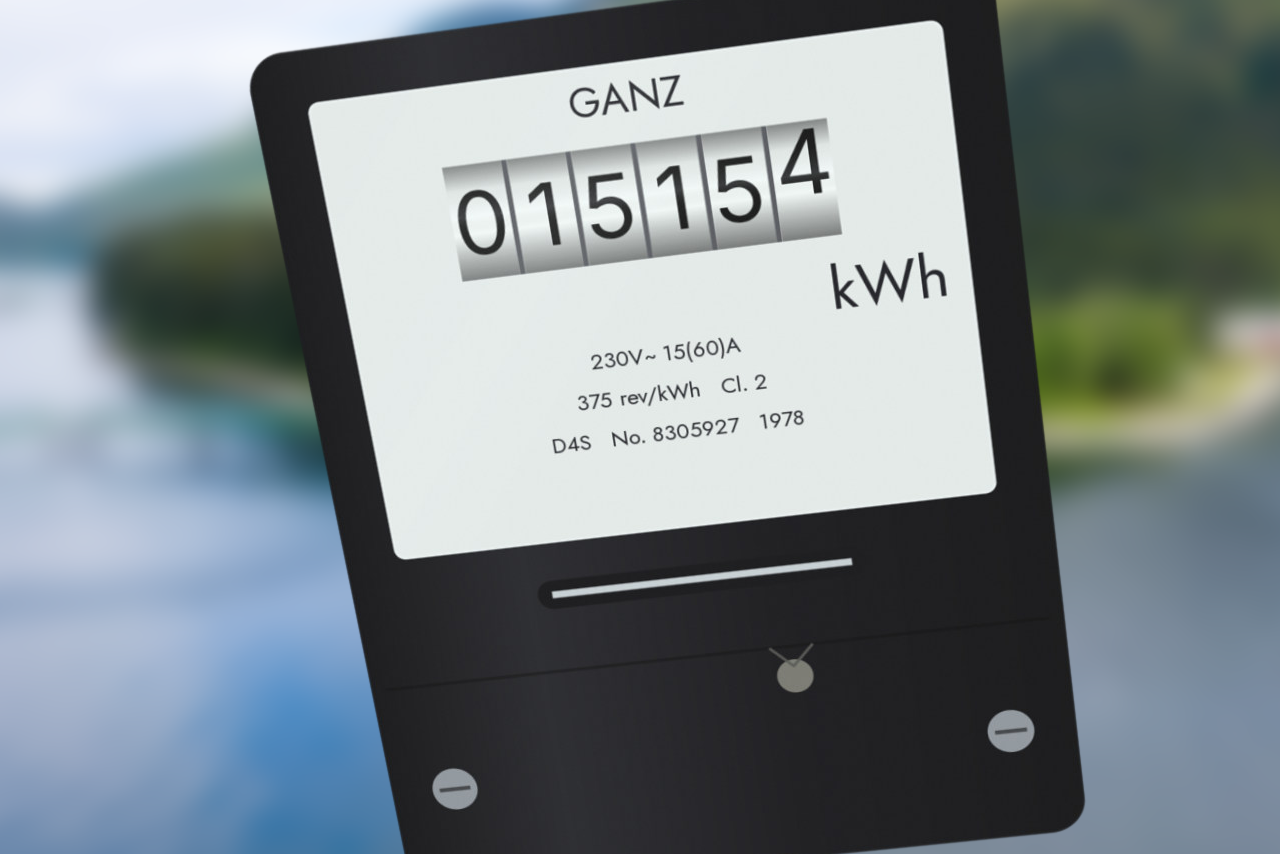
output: 15154kWh
